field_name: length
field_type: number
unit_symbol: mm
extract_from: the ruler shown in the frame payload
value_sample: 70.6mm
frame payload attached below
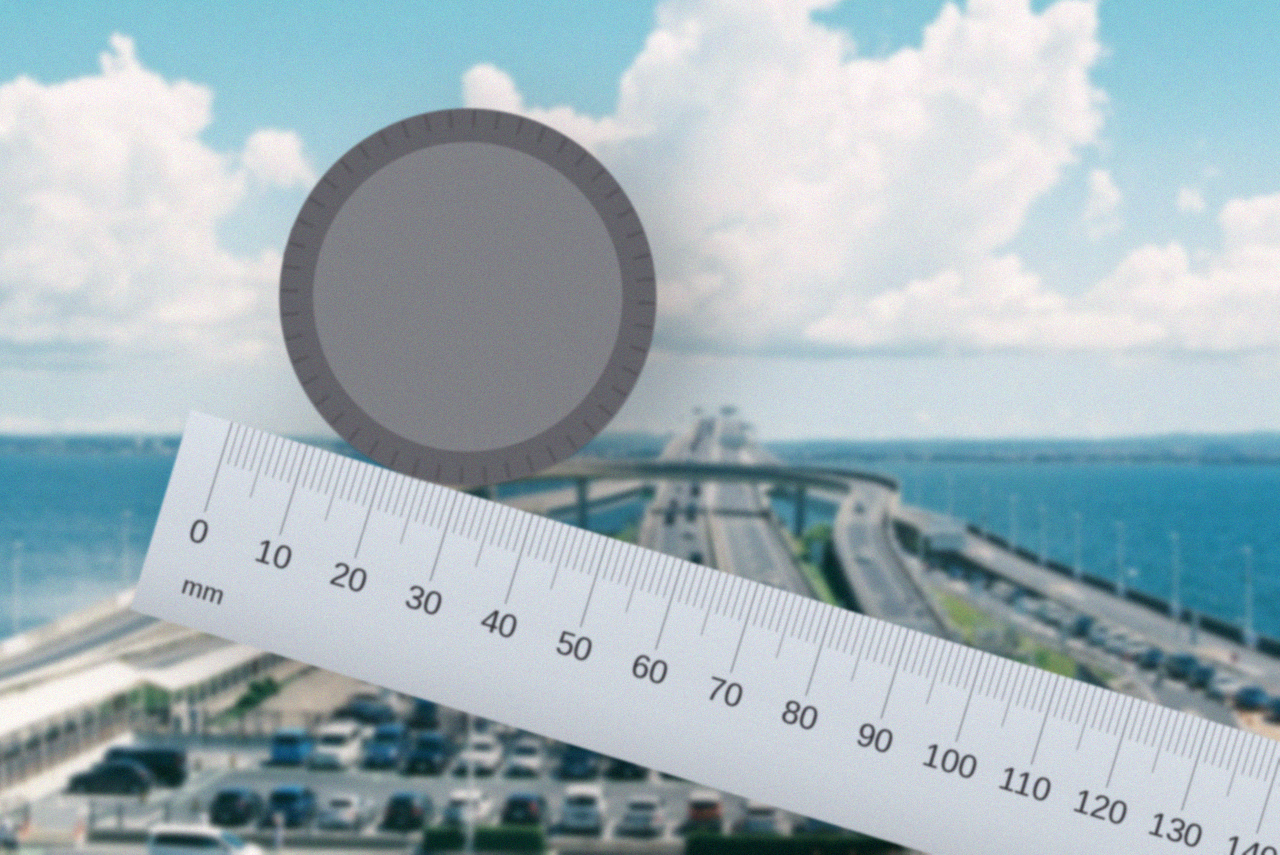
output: 48mm
